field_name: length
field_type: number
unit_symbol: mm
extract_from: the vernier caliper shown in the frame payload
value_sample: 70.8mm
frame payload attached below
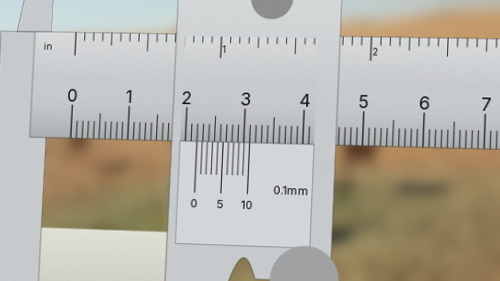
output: 22.0mm
